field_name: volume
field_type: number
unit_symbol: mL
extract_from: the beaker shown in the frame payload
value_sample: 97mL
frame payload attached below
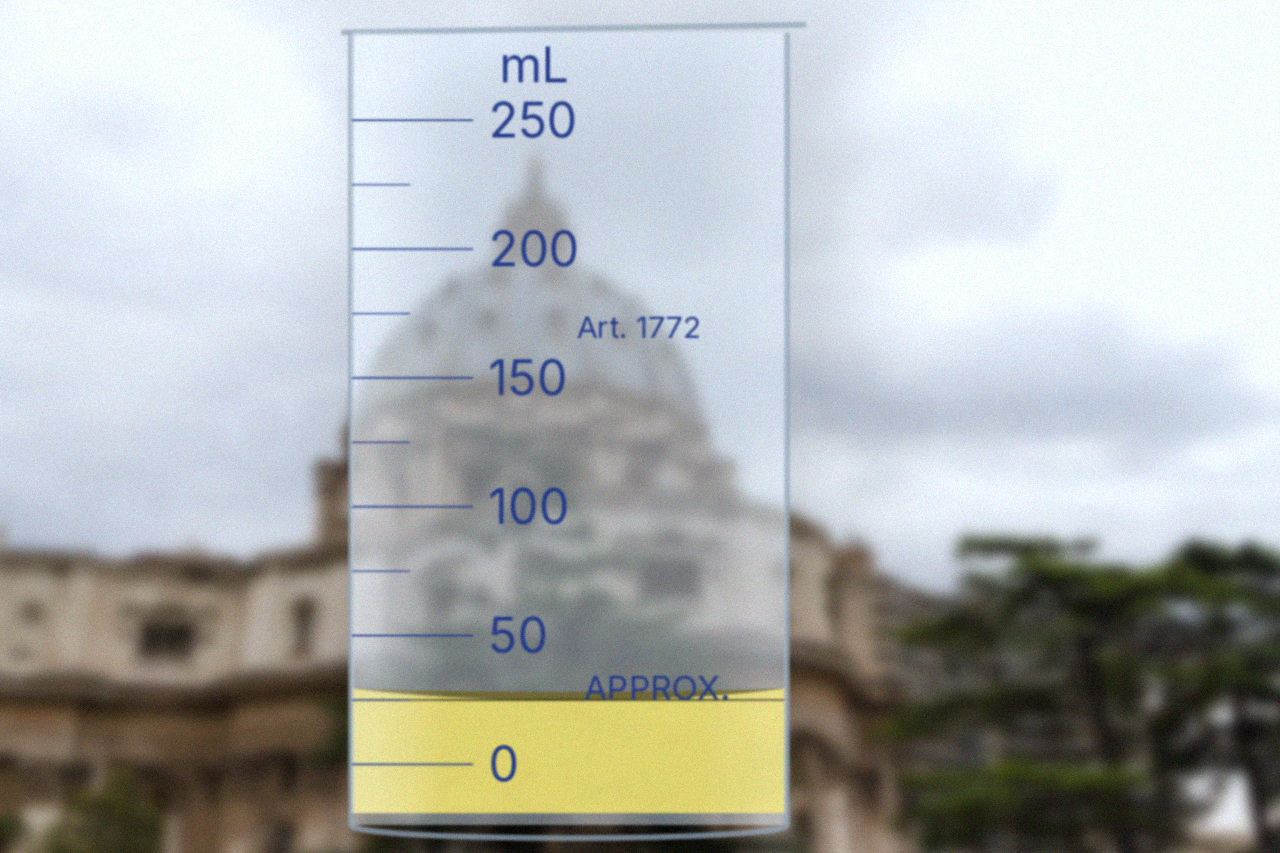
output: 25mL
